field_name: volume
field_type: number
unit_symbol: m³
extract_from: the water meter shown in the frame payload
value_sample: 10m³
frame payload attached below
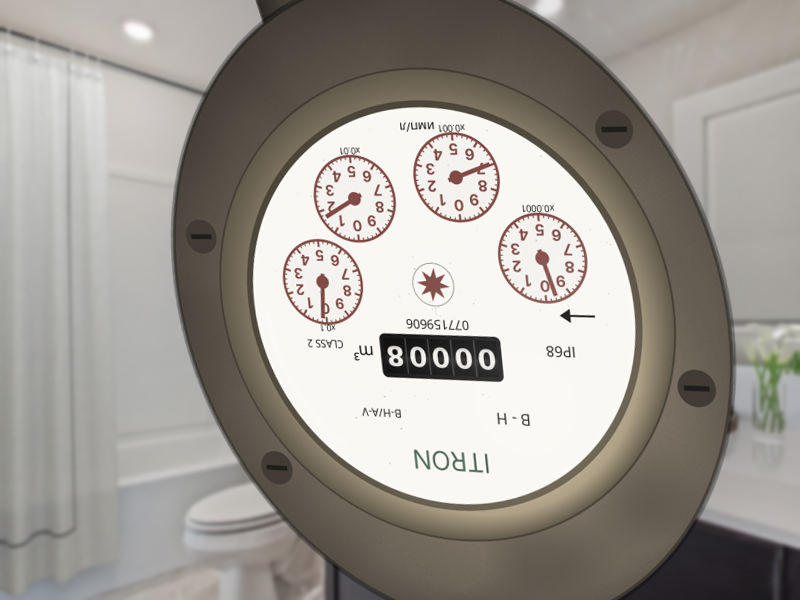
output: 8.0169m³
